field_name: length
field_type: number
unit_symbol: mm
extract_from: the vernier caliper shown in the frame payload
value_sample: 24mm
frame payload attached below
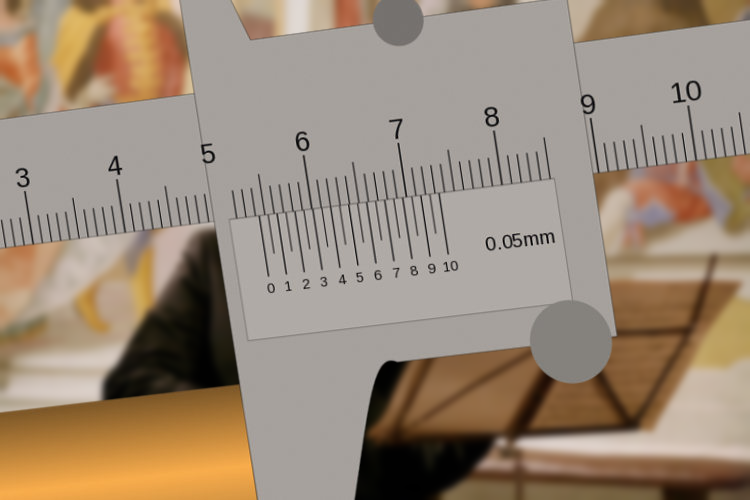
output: 54.4mm
